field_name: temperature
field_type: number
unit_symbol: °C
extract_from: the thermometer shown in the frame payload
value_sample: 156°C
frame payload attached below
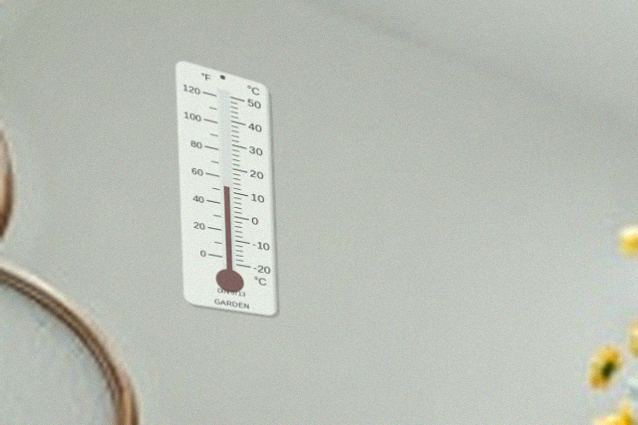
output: 12°C
